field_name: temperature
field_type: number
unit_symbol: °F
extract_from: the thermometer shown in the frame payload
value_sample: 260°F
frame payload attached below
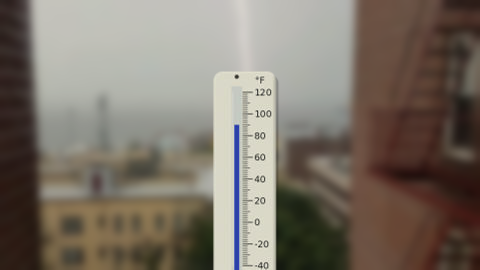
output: 90°F
